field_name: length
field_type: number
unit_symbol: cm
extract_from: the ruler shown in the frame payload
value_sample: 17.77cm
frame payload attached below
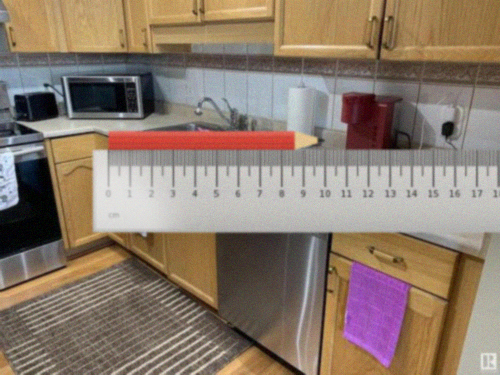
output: 10cm
